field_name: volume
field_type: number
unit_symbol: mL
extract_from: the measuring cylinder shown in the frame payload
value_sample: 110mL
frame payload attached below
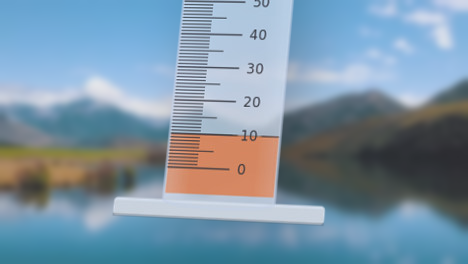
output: 10mL
